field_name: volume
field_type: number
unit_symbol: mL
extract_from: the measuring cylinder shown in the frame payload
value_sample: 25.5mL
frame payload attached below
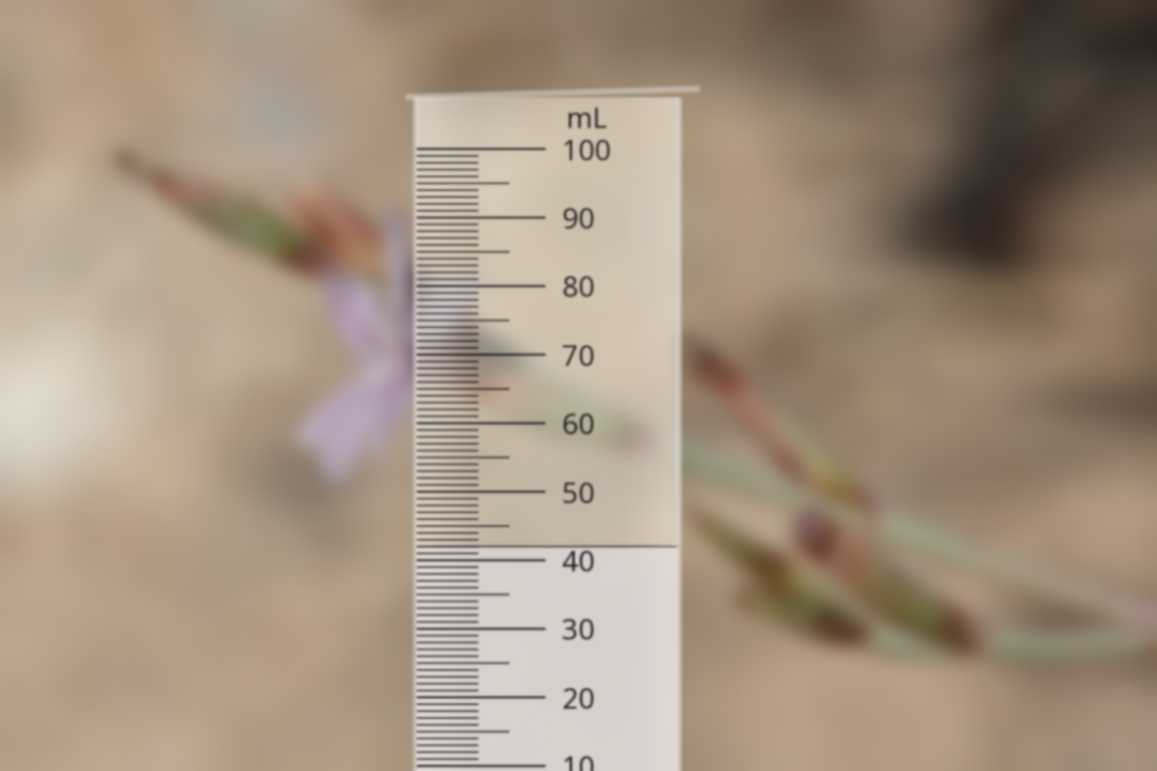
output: 42mL
